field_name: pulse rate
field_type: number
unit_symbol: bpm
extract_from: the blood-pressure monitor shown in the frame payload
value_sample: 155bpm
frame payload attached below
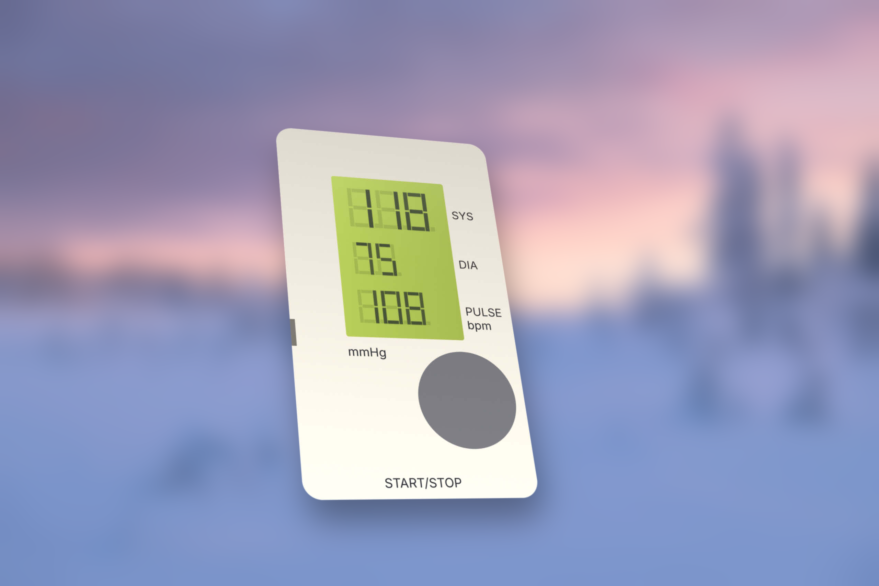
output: 108bpm
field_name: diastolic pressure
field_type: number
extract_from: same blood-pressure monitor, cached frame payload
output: 75mmHg
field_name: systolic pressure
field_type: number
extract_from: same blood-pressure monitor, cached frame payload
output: 118mmHg
